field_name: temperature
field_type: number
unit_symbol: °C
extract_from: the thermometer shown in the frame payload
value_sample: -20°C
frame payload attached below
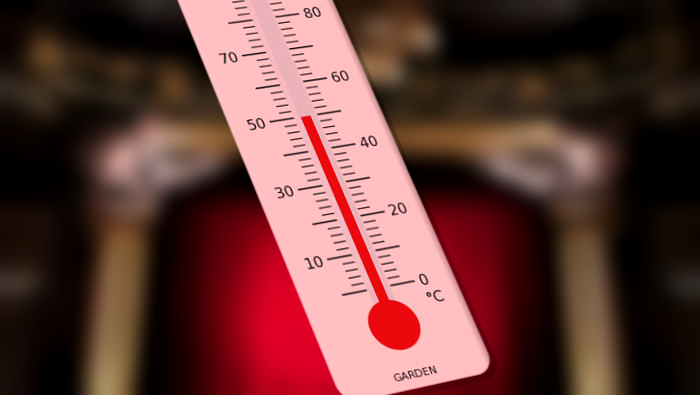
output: 50°C
